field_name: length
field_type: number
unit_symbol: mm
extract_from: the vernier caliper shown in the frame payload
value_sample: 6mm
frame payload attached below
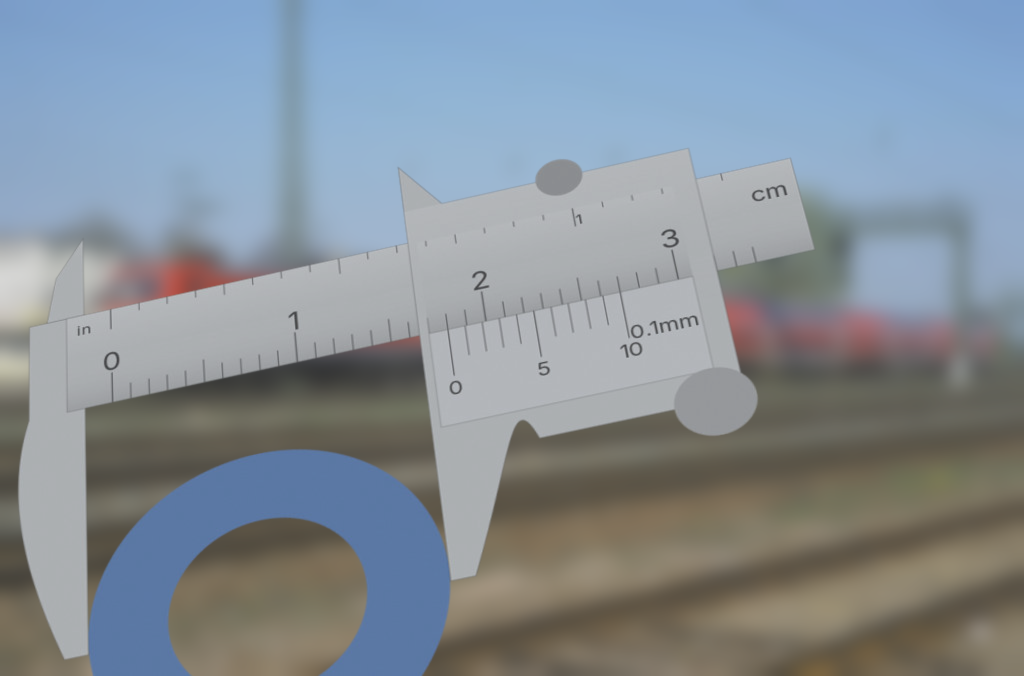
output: 18.0mm
